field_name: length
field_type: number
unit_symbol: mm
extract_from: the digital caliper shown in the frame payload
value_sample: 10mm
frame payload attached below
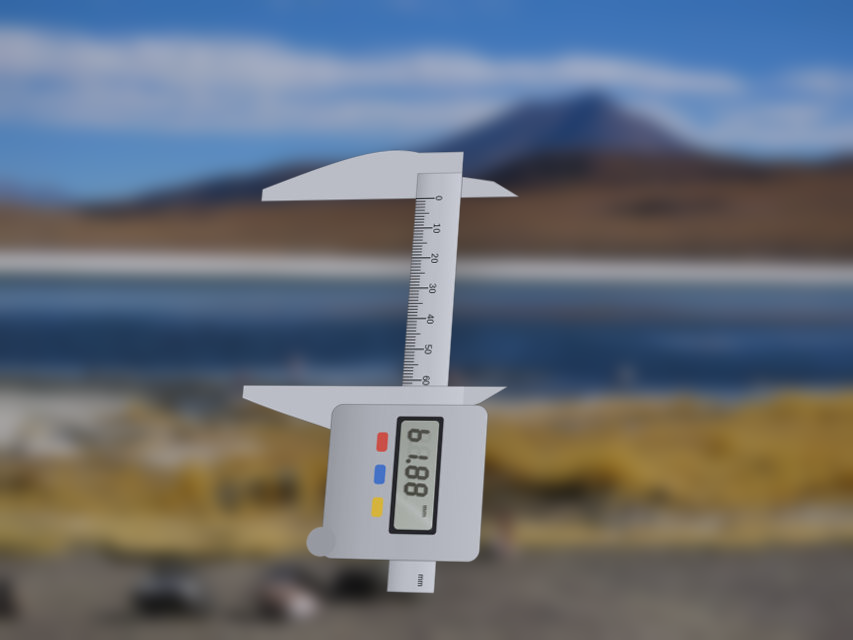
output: 61.88mm
